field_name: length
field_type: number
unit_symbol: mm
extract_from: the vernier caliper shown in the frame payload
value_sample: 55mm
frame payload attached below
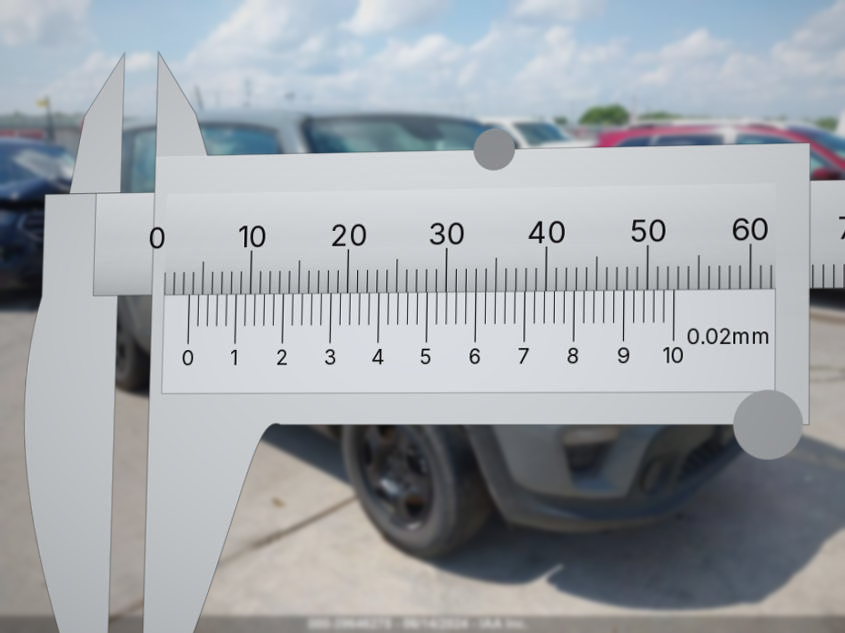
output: 3.6mm
